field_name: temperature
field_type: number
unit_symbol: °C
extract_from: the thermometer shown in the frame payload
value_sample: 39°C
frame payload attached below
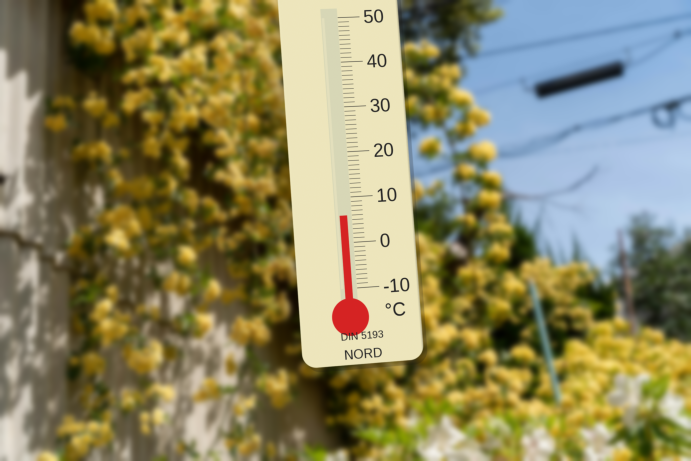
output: 6°C
